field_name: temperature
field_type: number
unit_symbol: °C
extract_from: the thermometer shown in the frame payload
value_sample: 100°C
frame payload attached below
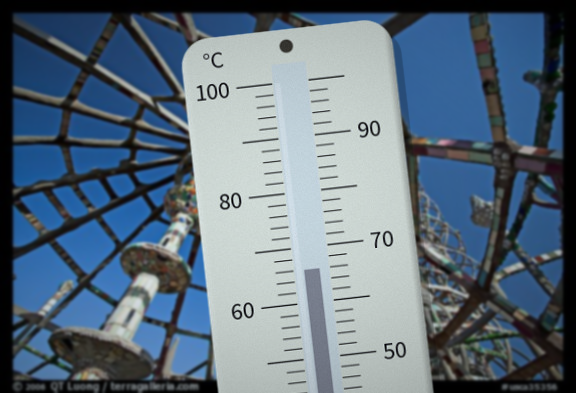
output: 66°C
